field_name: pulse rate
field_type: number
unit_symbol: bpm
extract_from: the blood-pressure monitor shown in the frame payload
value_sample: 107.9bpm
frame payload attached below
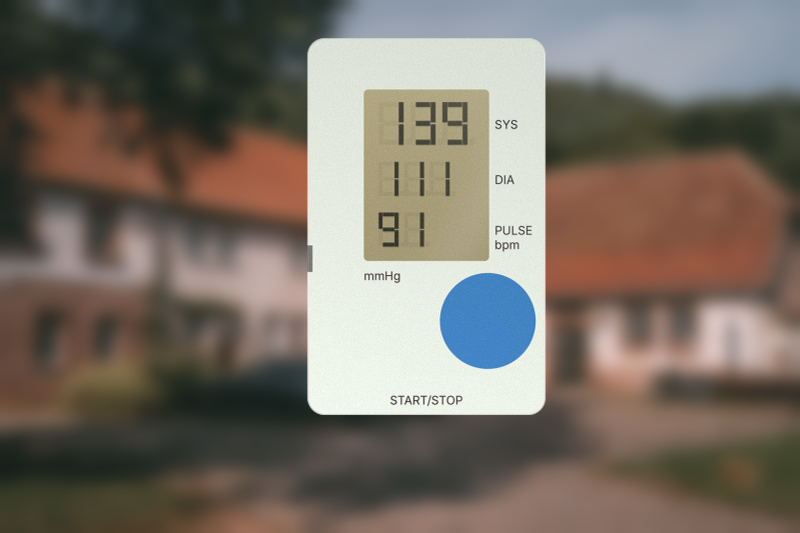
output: 91bpm
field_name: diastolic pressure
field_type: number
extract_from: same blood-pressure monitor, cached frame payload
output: 111mmHg
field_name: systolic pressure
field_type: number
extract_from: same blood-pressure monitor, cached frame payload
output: 139mmHg
